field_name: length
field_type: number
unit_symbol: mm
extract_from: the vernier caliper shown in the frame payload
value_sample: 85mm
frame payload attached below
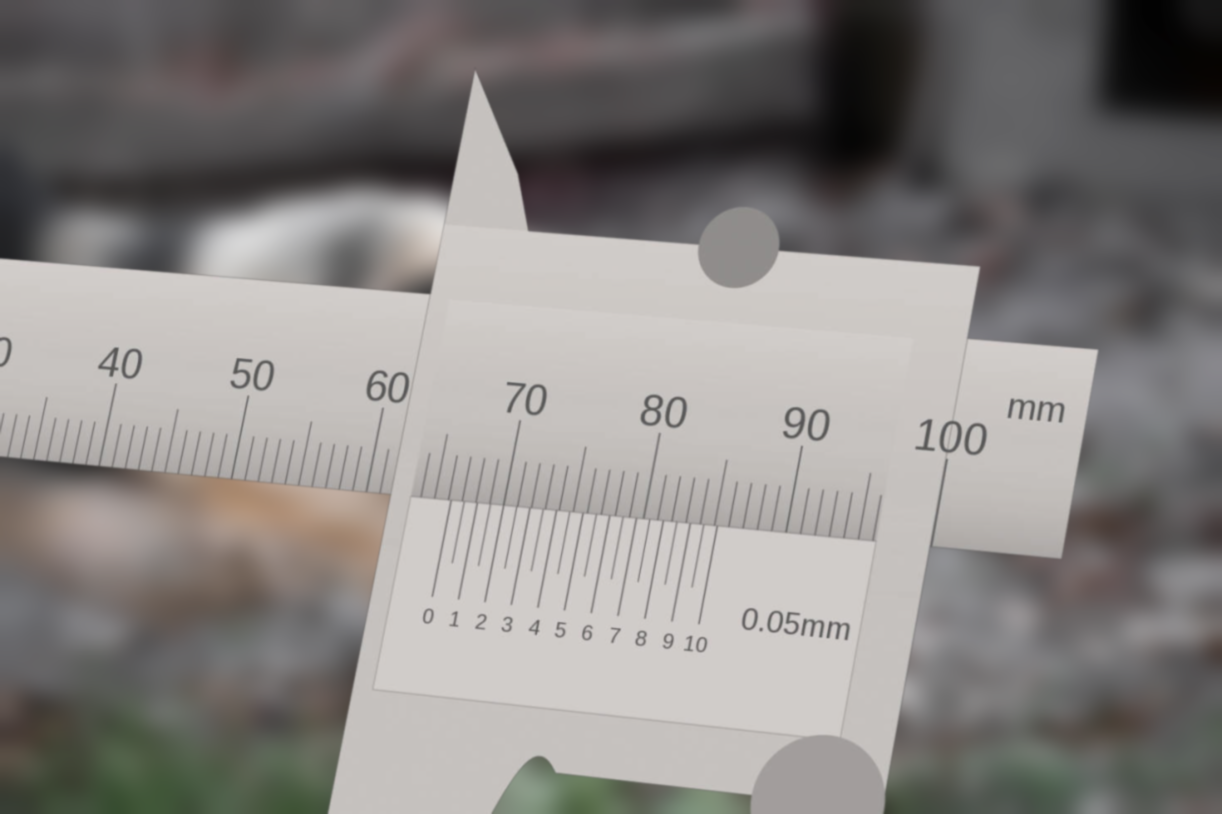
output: 66.2mm
